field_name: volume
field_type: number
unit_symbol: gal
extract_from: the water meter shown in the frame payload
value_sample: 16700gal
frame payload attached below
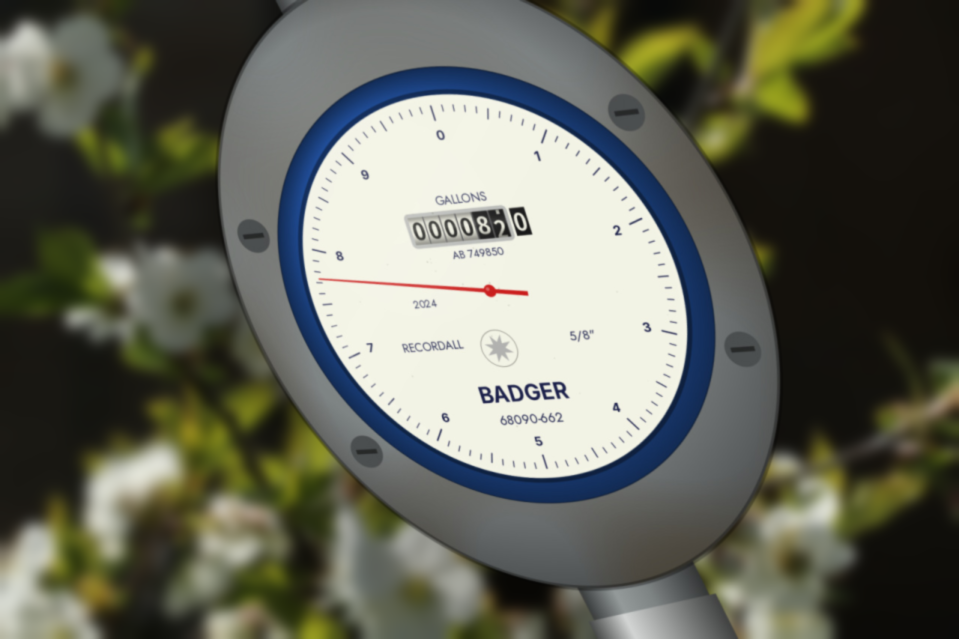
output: 817.7gal
